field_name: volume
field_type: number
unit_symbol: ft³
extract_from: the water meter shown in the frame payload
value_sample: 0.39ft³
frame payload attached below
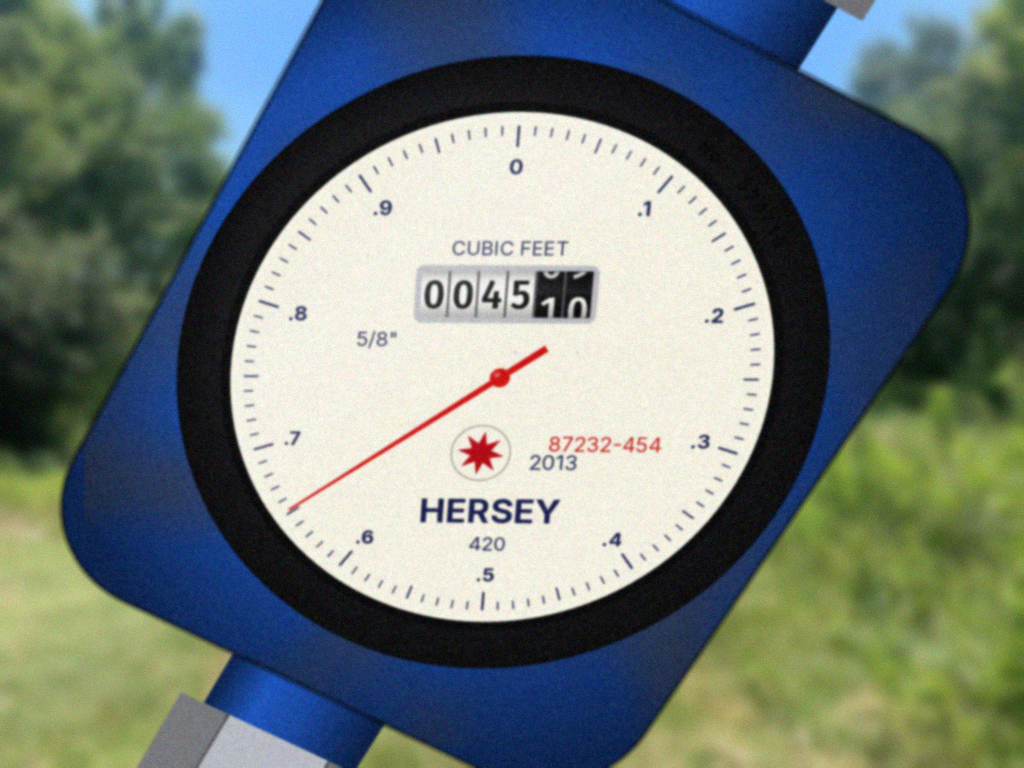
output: 4509.65ft³
